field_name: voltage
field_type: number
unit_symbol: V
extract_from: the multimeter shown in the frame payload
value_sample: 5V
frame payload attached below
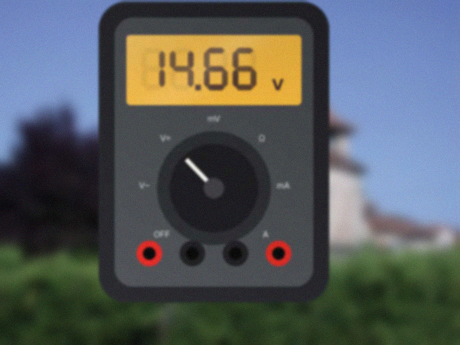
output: 14.66V
